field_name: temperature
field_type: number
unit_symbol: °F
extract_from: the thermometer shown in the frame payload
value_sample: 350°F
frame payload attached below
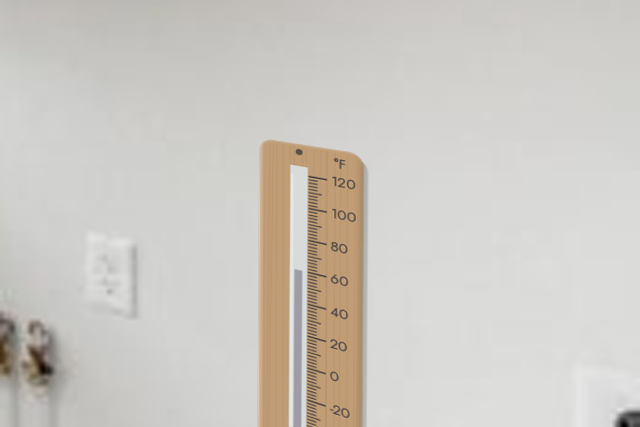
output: 60°F
